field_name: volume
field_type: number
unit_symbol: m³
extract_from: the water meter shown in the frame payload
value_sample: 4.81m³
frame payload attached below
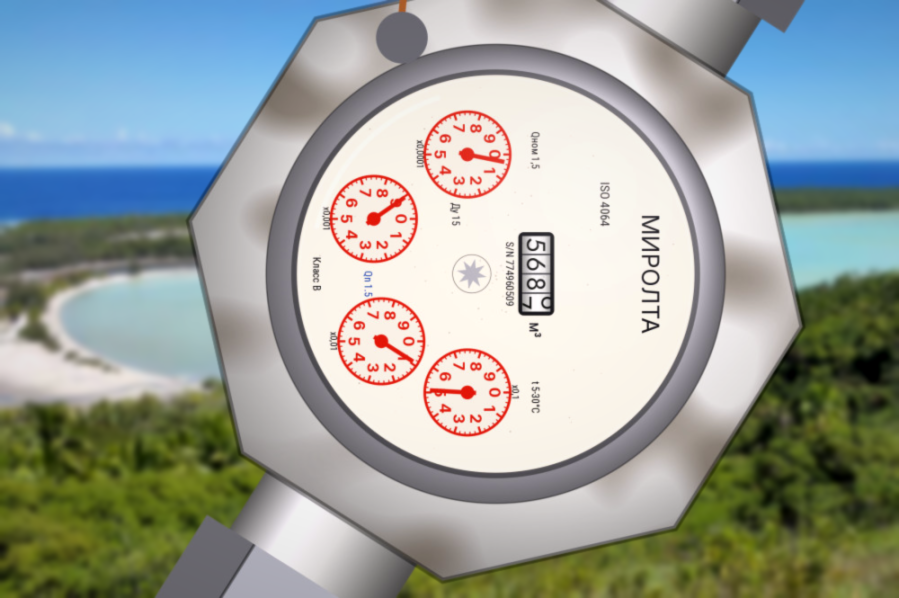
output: 5686.5090m³
